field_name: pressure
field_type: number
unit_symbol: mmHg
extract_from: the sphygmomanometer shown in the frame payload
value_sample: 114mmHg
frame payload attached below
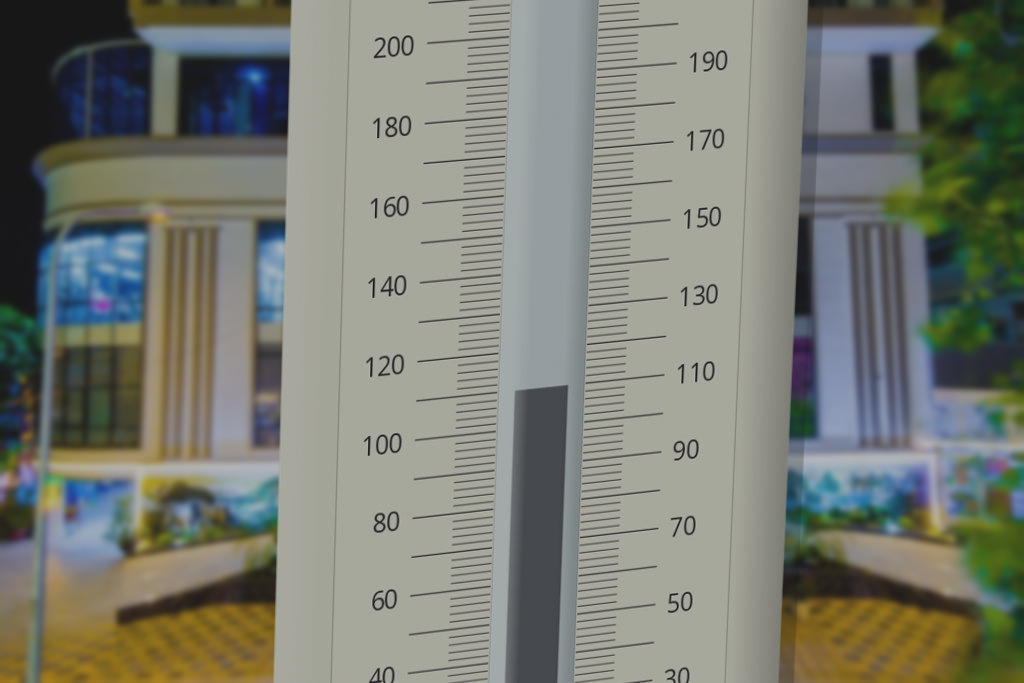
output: 110mmHg
